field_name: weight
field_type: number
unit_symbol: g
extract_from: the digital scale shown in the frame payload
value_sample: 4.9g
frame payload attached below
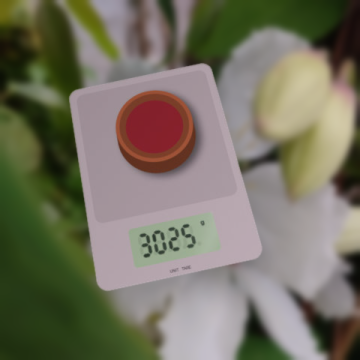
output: 3025g
